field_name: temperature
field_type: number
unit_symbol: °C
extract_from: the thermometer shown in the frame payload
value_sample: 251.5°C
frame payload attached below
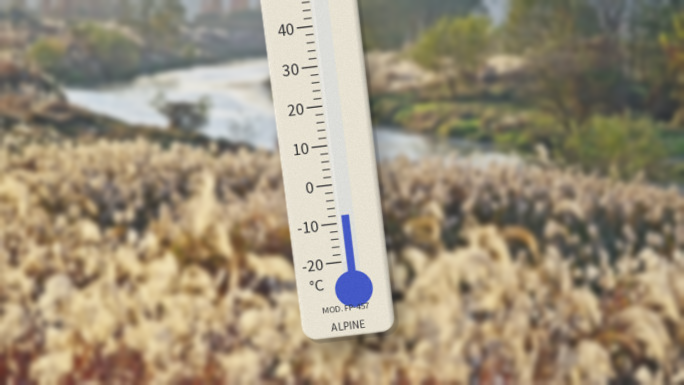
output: -8°C
